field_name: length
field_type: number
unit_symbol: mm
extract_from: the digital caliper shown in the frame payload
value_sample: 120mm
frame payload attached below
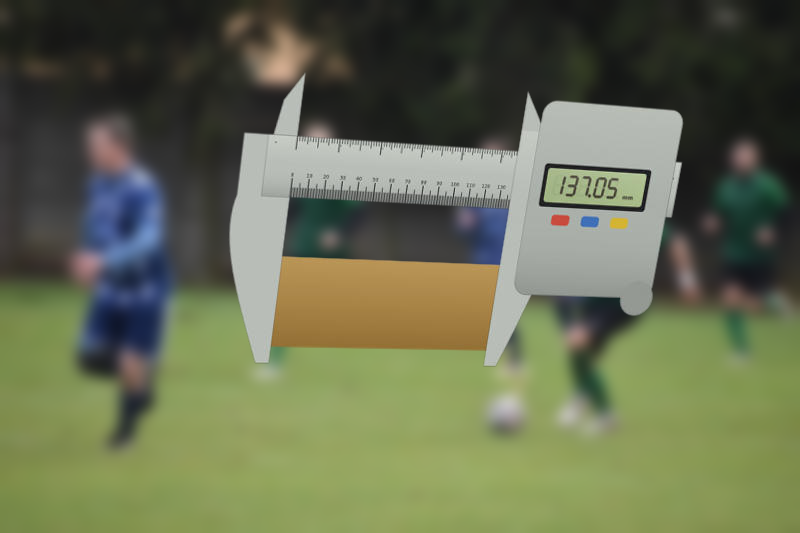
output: 137.05mm
